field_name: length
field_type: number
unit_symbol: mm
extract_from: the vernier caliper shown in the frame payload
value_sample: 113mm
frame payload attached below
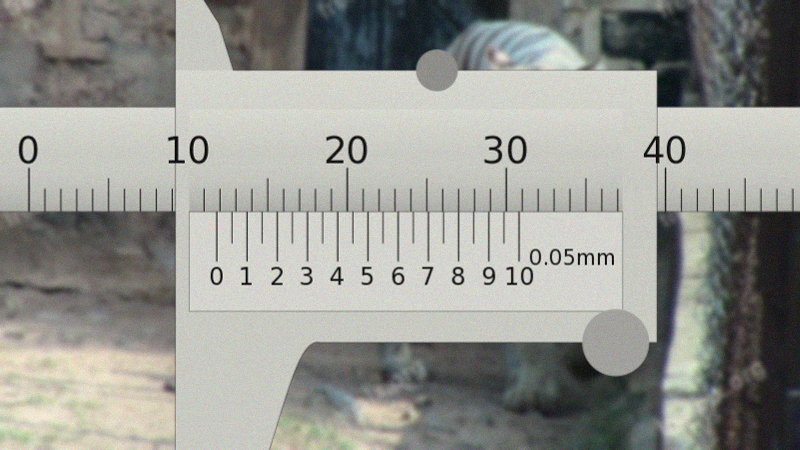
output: 11.8mm
